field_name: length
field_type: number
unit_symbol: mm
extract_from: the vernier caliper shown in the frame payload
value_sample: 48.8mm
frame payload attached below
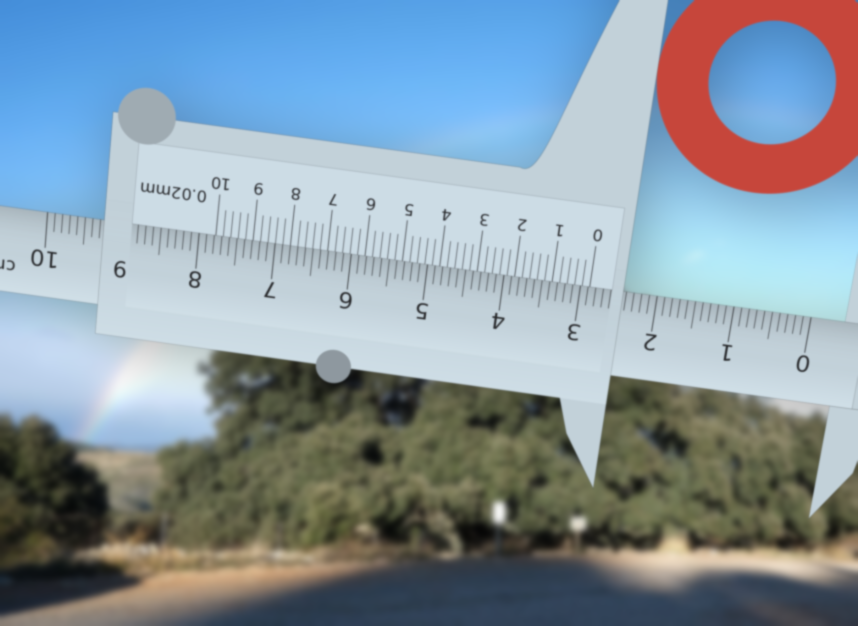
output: 28.8mm
